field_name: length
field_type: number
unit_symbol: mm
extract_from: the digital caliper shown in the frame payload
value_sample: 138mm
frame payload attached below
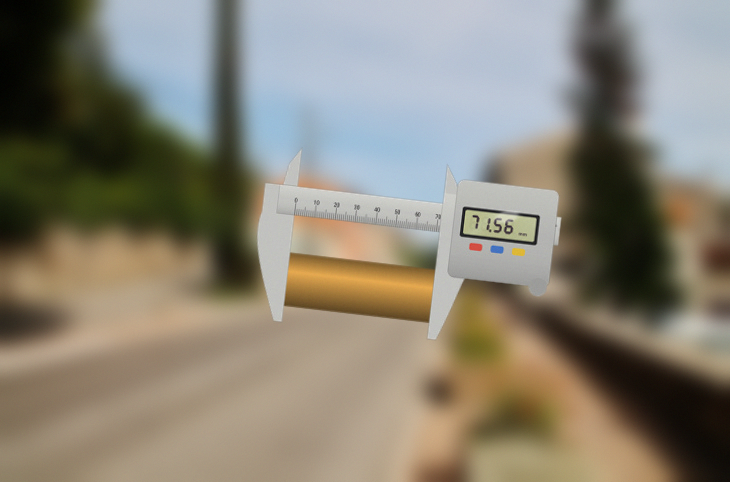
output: 71.56mm
